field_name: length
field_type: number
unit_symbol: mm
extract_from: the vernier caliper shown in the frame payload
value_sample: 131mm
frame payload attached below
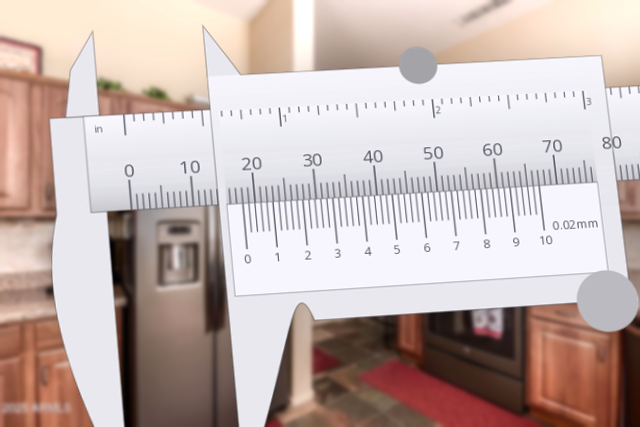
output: 18.0mm
